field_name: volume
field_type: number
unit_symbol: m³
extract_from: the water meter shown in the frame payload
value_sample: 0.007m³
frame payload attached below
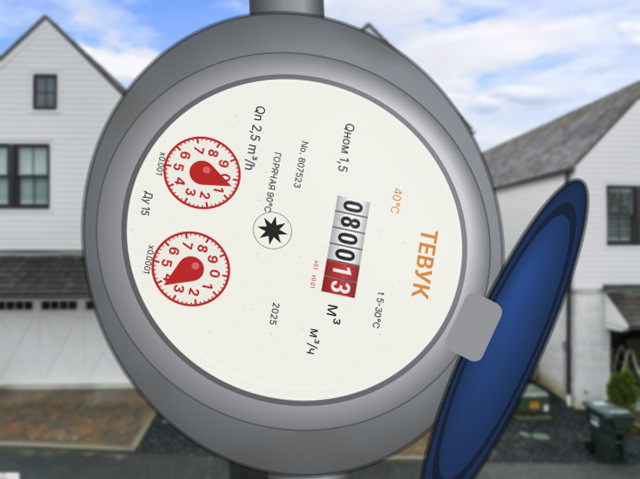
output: 800.1303m³
